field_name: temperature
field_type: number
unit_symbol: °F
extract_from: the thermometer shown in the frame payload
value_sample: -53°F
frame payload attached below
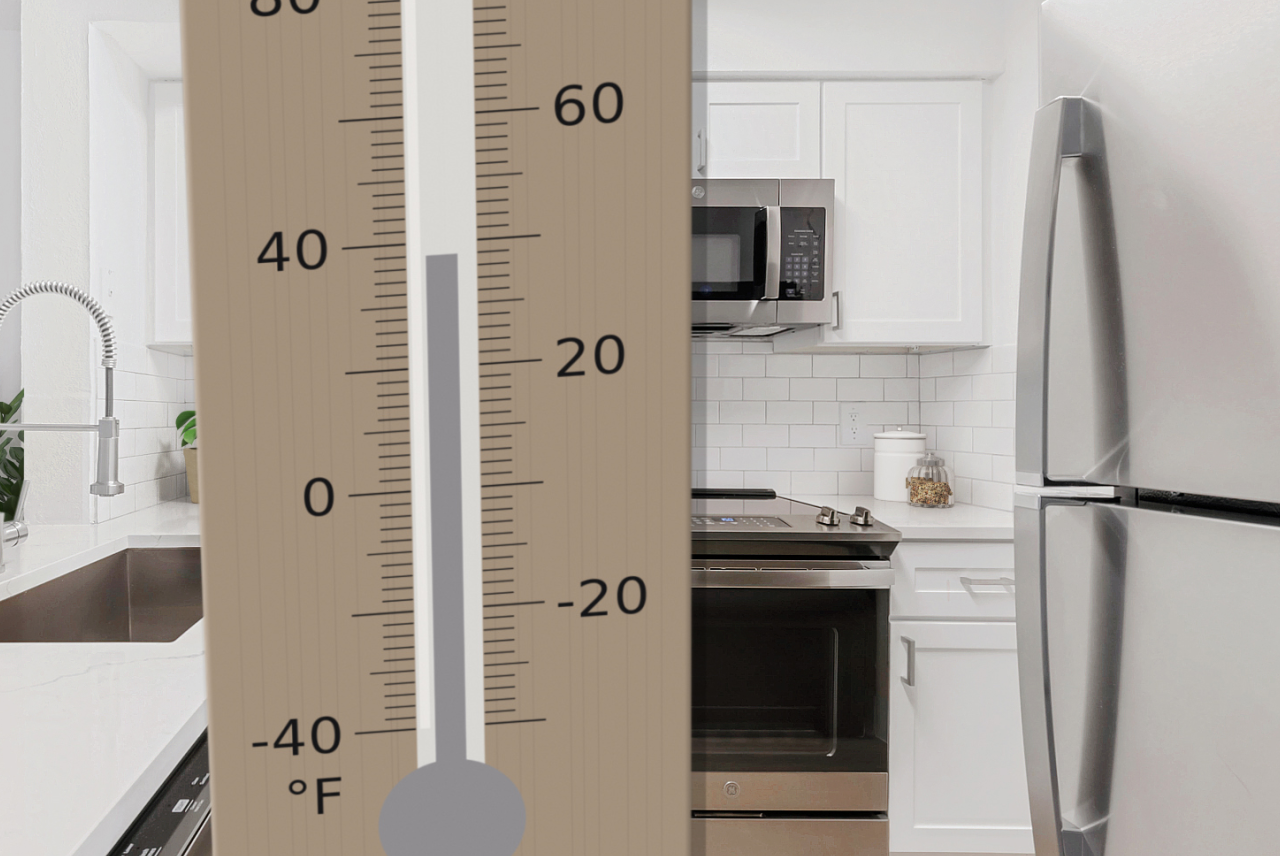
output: 38°F
